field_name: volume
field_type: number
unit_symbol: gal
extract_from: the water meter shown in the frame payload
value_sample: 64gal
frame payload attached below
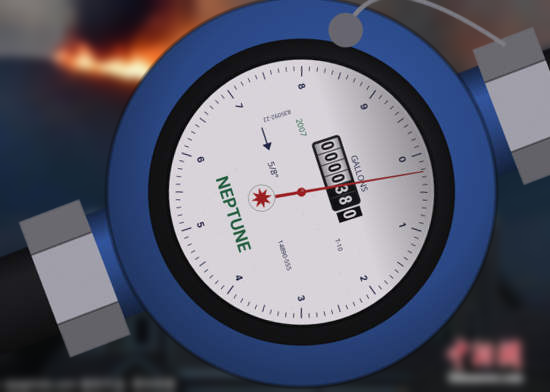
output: 380.2gal
